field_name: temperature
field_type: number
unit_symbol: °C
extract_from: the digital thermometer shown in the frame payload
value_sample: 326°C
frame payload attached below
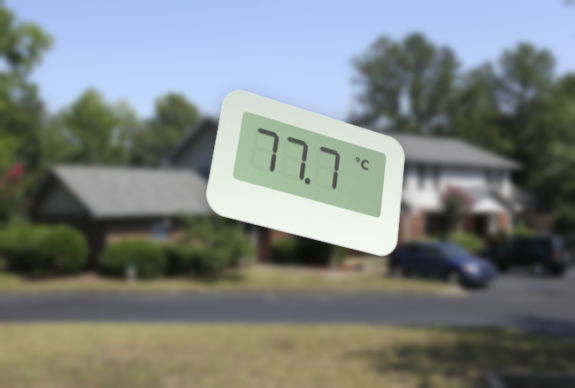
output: 77.7°C
